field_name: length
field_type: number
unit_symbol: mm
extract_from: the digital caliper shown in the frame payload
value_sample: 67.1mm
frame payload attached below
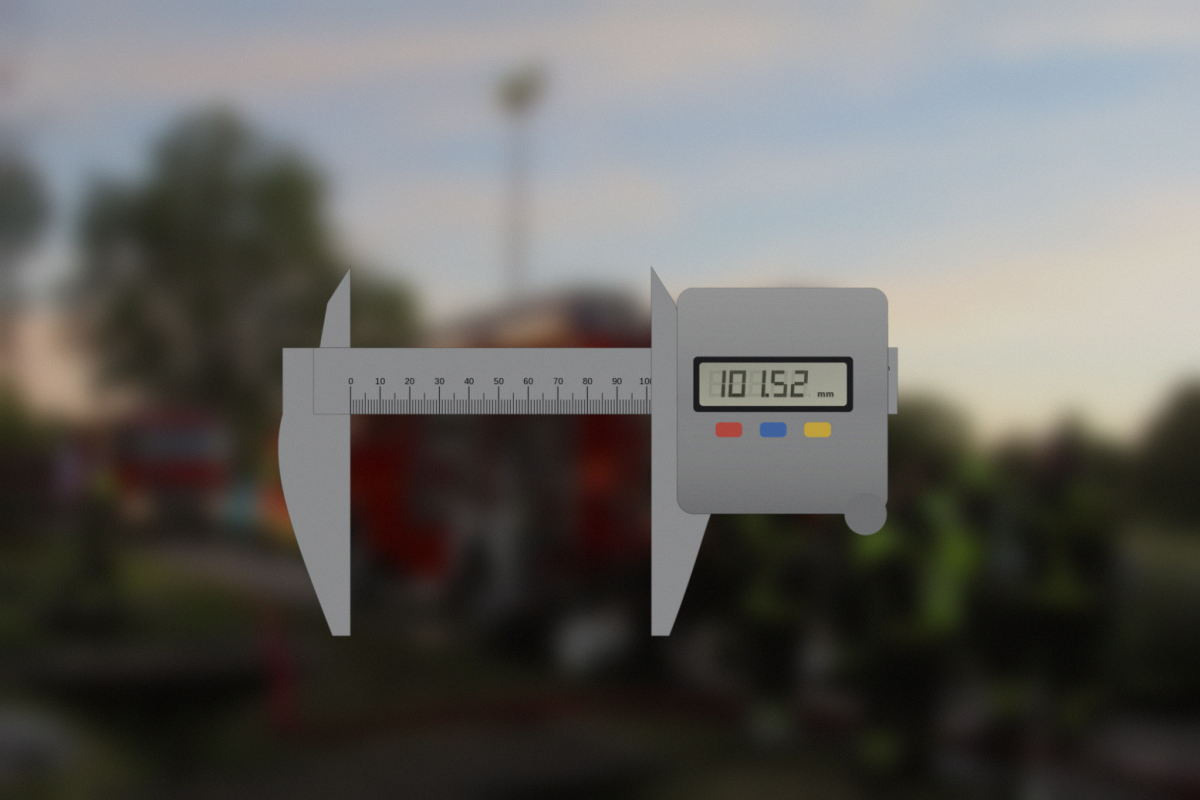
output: 101.52mm
